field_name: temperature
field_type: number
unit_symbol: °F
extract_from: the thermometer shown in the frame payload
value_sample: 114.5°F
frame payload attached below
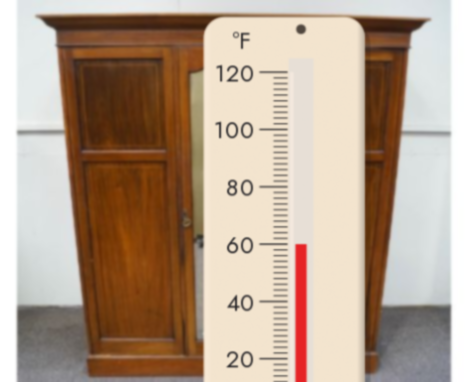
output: 60°F
